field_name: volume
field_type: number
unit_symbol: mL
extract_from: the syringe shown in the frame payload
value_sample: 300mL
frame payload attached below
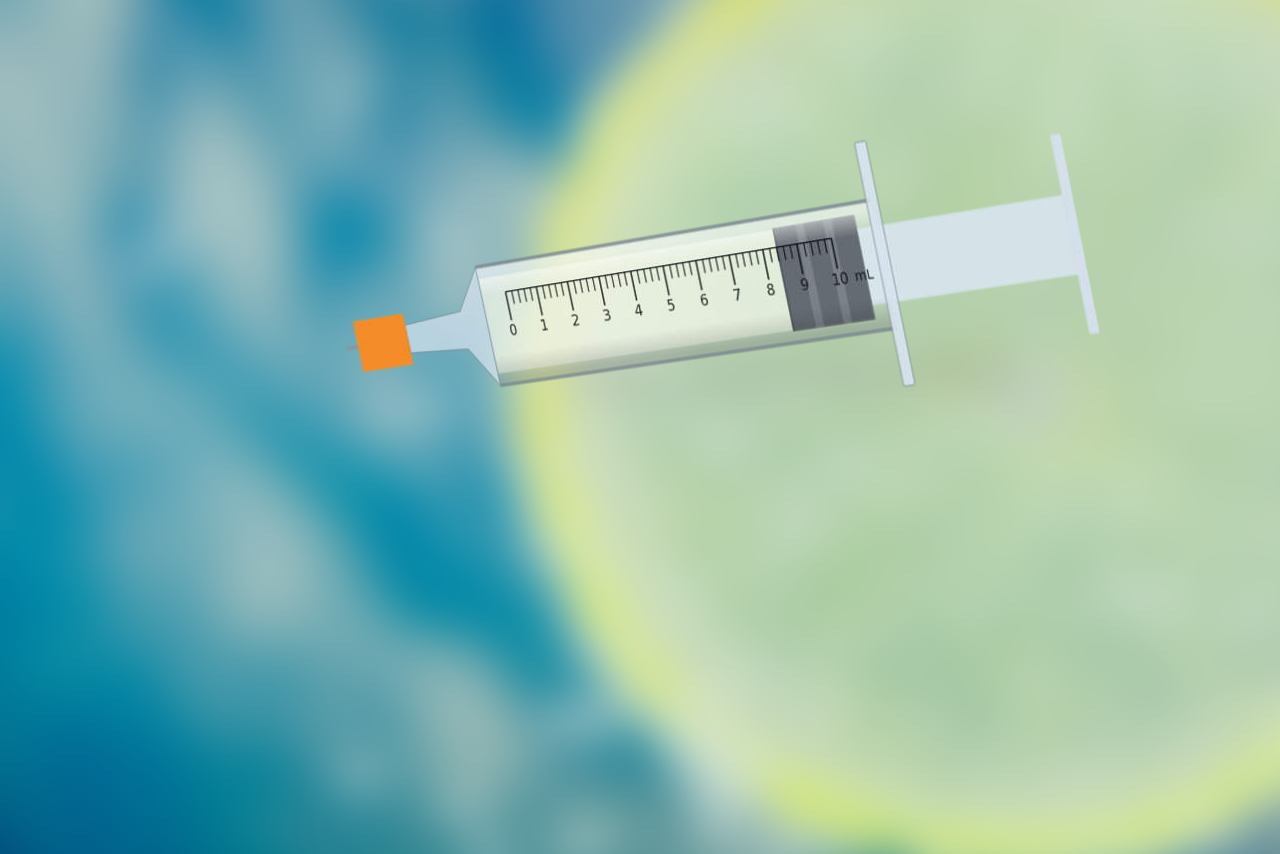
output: 8.4mL
